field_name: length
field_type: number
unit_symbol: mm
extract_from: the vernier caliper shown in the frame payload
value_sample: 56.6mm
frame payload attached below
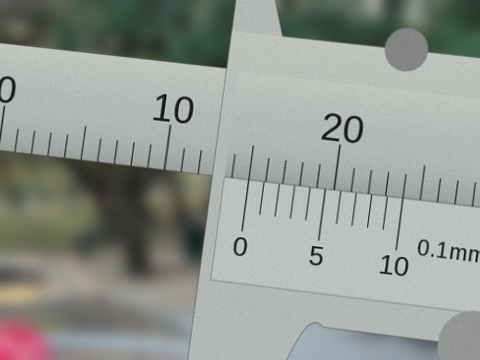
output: 15.0mm
